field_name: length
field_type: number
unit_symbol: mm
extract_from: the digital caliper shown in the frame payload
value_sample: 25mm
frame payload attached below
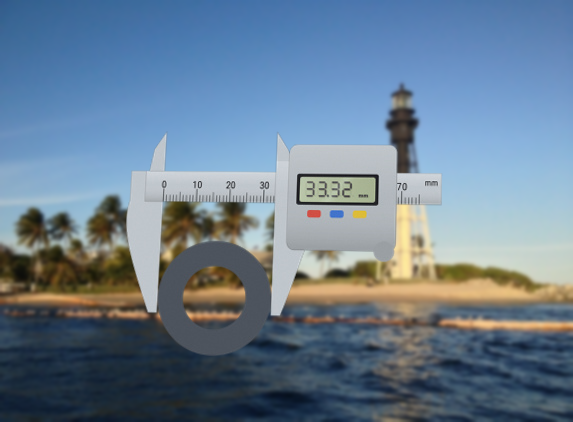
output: 33.32mm
